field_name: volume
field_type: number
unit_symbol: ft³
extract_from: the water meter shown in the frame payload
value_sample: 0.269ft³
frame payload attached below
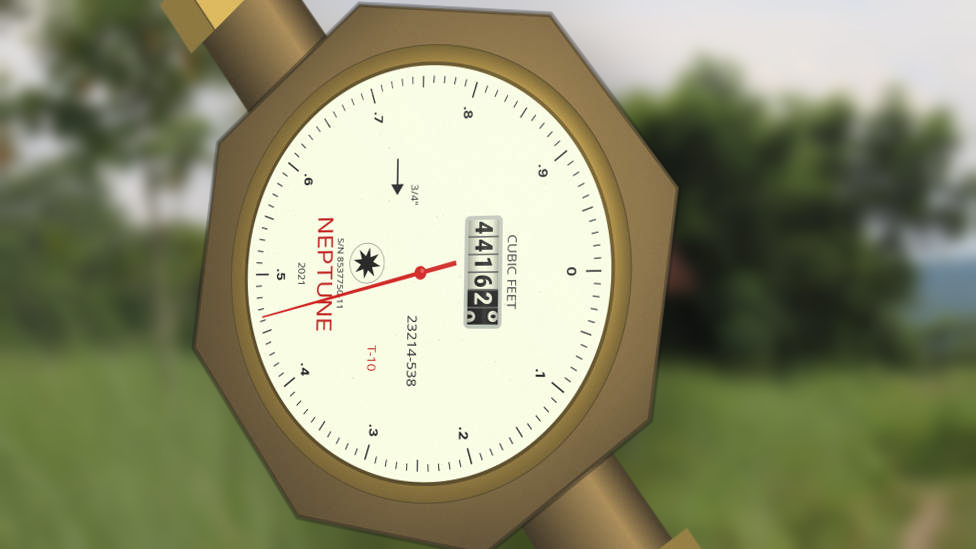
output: 441628.46ft³
